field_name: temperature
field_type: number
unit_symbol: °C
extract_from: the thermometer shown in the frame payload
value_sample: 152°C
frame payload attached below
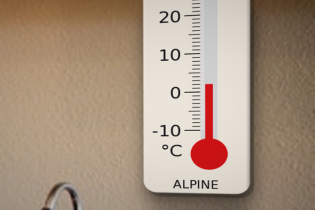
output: 2°C
